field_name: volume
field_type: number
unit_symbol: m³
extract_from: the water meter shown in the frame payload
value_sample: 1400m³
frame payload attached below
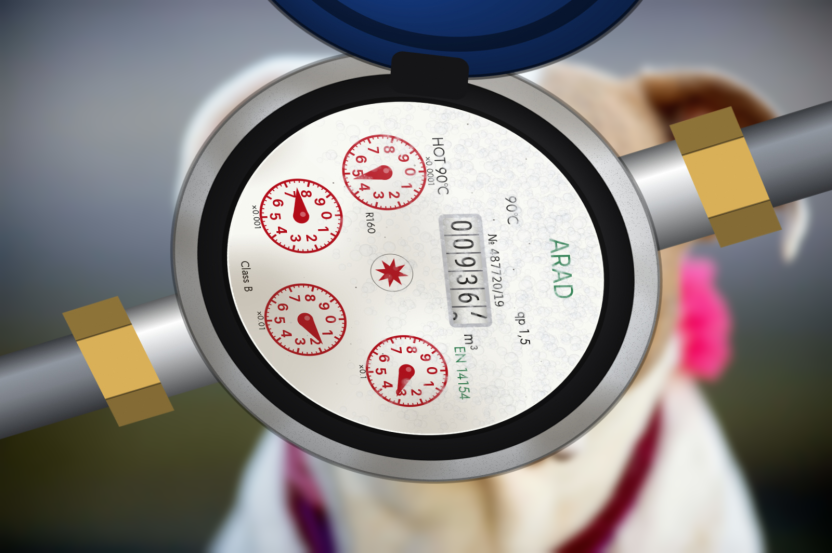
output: 9367.3174m³
